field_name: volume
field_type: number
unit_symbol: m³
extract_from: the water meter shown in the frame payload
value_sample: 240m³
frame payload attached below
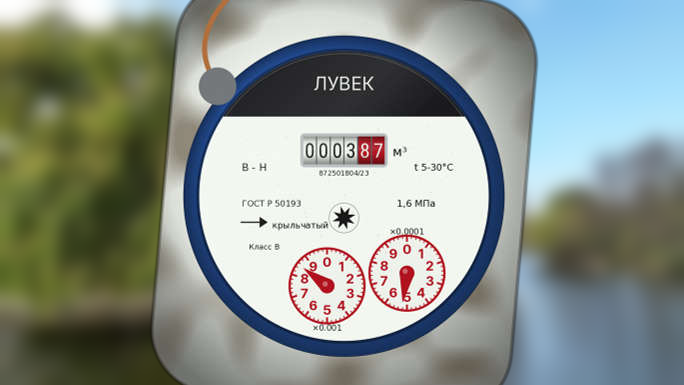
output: 3.8785m³
